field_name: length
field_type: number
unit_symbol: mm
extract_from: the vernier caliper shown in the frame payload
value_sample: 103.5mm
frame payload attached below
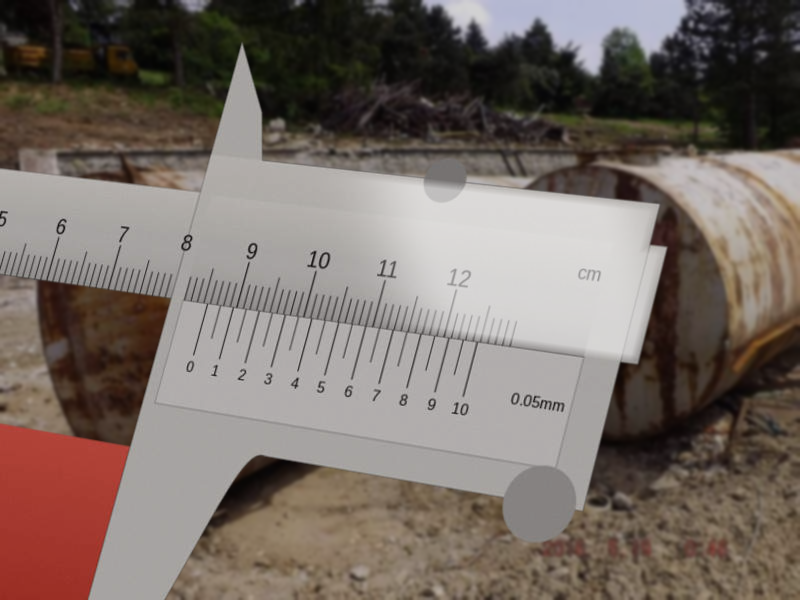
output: 85.6mm
